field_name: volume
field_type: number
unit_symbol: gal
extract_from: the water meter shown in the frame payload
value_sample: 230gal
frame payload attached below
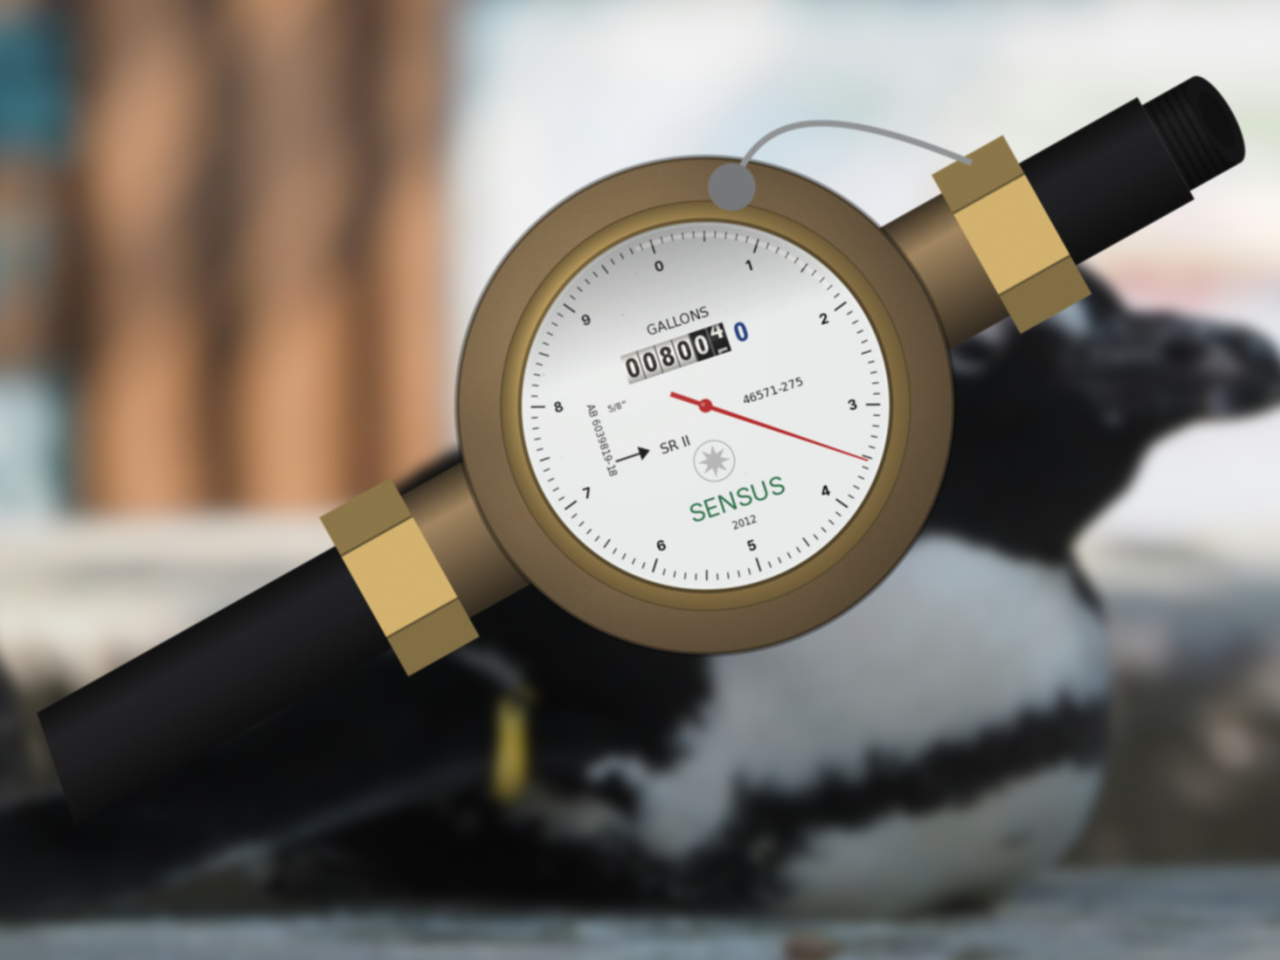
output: 80043.5gal
